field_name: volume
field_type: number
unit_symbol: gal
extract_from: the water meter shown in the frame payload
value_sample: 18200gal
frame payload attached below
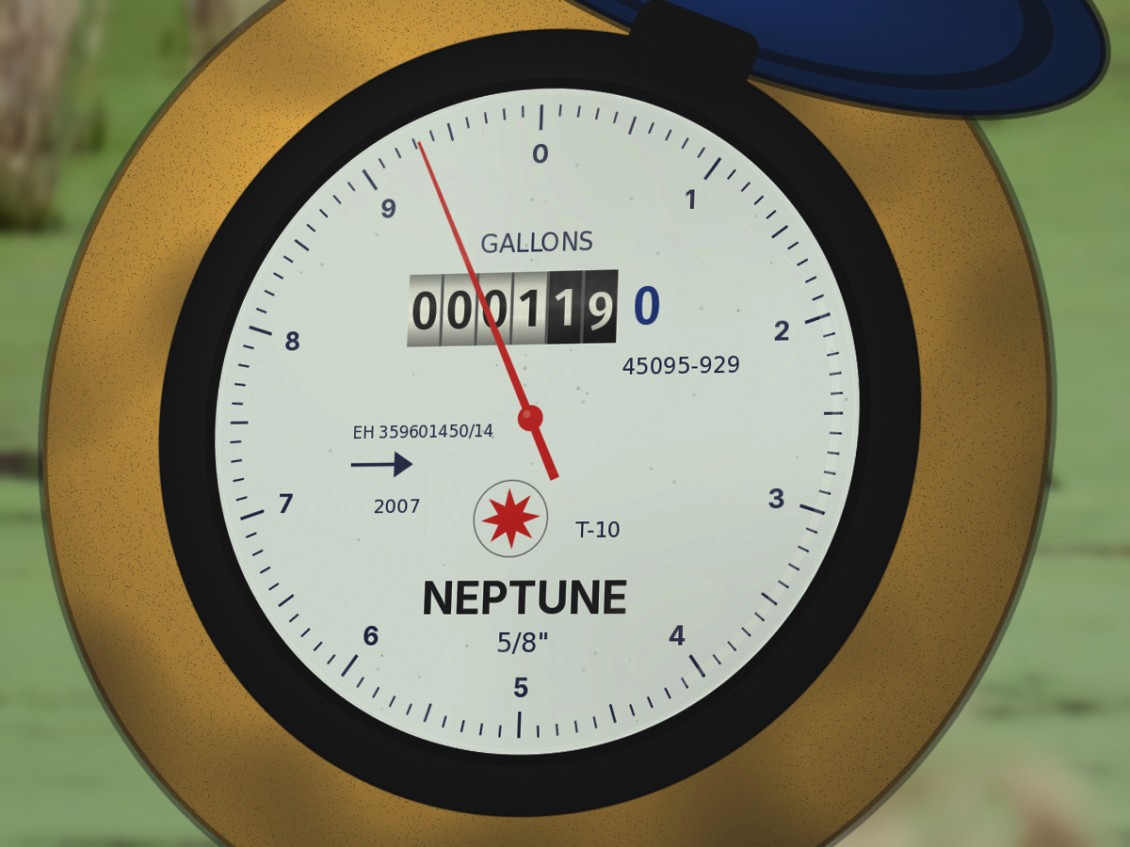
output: 1189.3gal
